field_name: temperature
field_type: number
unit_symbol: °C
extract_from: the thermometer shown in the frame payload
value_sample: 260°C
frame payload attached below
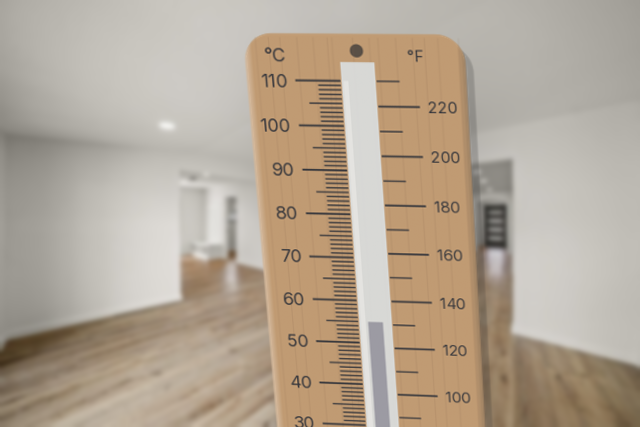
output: 55°C
